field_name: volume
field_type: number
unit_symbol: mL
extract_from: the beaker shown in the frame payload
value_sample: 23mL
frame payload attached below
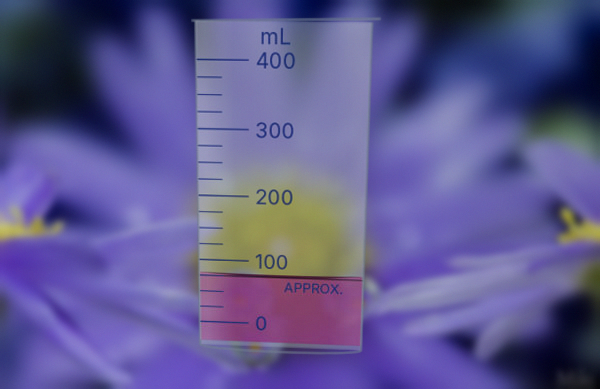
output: 75mL
